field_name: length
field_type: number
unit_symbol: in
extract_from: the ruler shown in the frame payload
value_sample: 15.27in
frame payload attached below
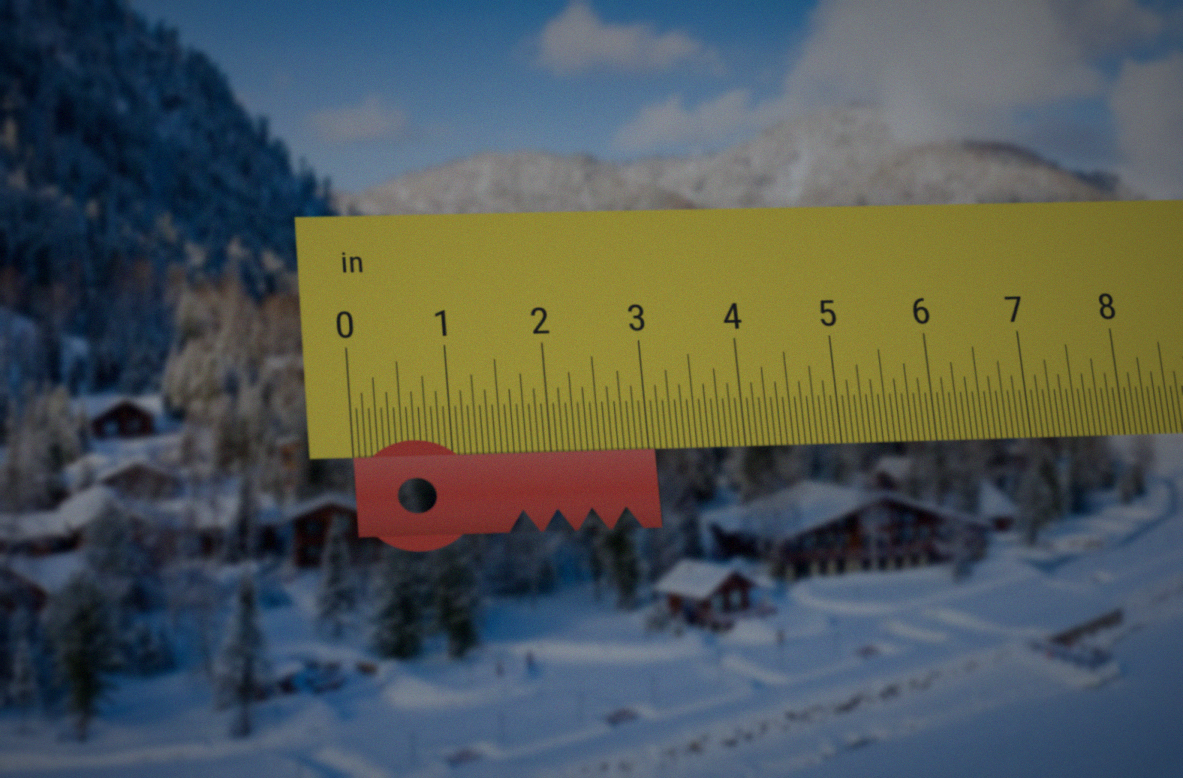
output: 3.0625in
